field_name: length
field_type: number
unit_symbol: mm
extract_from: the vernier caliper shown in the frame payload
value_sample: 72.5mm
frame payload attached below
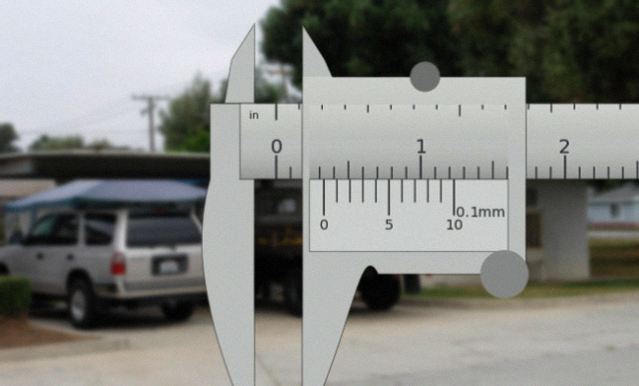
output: 3.3mm
